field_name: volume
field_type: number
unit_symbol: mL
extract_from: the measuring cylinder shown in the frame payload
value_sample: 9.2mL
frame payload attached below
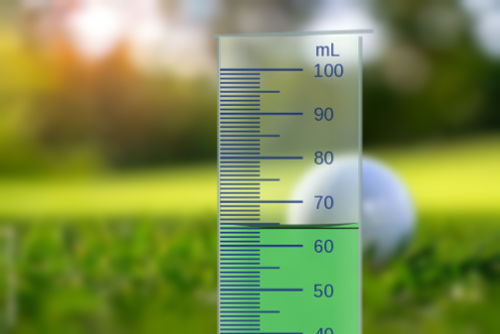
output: 64mL
